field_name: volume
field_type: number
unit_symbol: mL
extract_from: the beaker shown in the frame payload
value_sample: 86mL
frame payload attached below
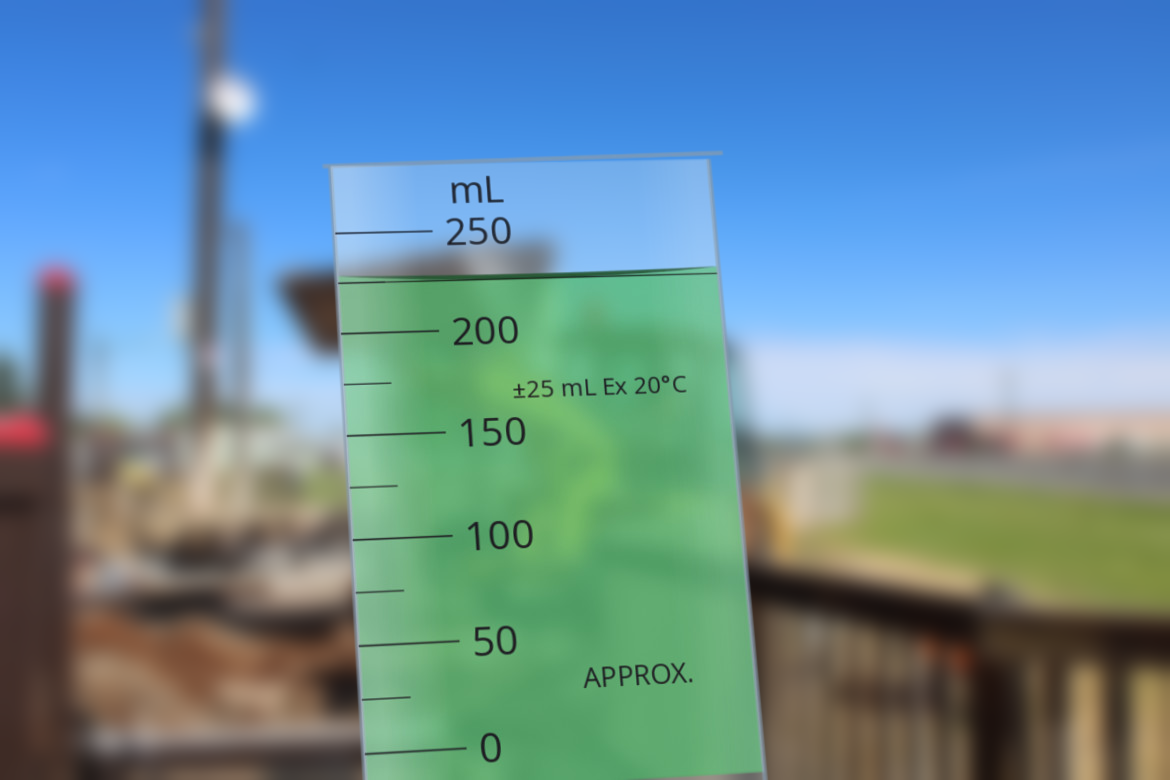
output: 225mL
